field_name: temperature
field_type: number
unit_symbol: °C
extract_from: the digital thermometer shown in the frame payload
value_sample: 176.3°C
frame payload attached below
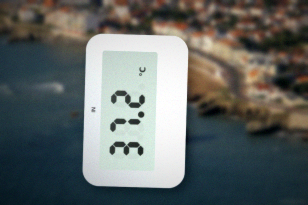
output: 37.2°C
